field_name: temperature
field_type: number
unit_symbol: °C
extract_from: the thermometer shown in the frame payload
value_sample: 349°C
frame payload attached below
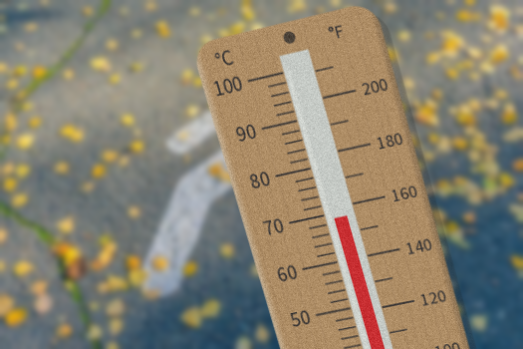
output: 69°C
